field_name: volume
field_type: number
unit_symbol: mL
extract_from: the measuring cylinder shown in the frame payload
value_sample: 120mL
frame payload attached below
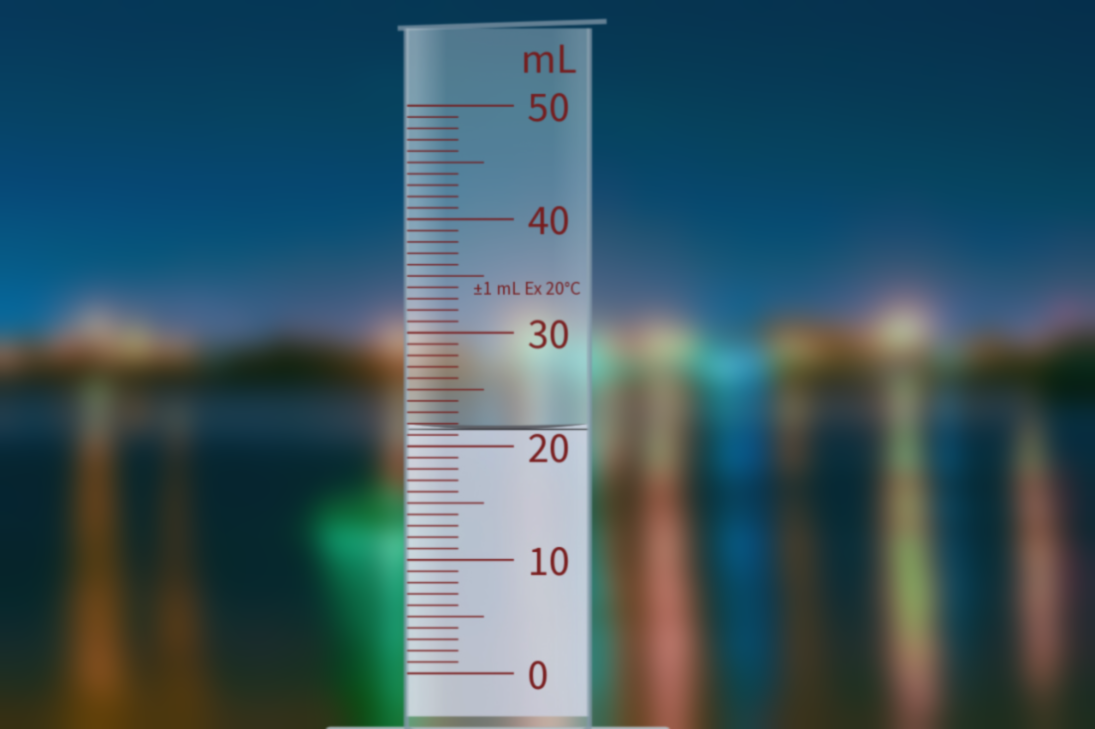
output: 21.5mL
